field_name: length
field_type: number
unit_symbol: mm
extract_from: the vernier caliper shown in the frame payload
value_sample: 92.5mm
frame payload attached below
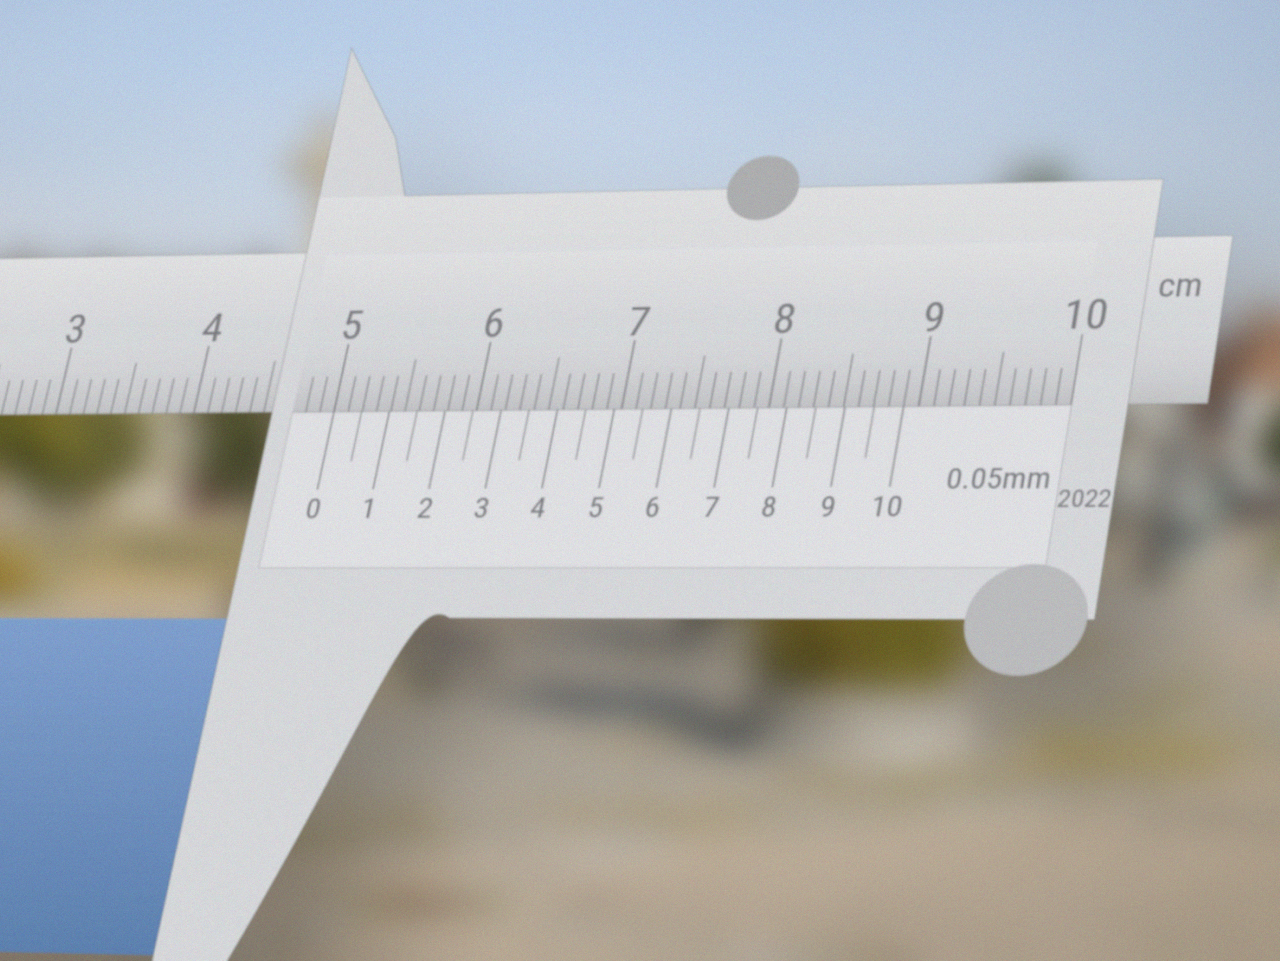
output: 50.0mm
